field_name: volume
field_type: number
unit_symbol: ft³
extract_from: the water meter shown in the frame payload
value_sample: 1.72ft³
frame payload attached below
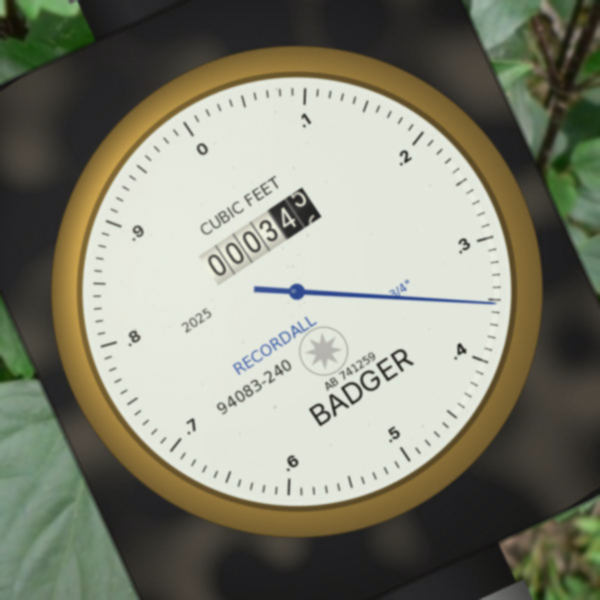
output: 345.35ft³
